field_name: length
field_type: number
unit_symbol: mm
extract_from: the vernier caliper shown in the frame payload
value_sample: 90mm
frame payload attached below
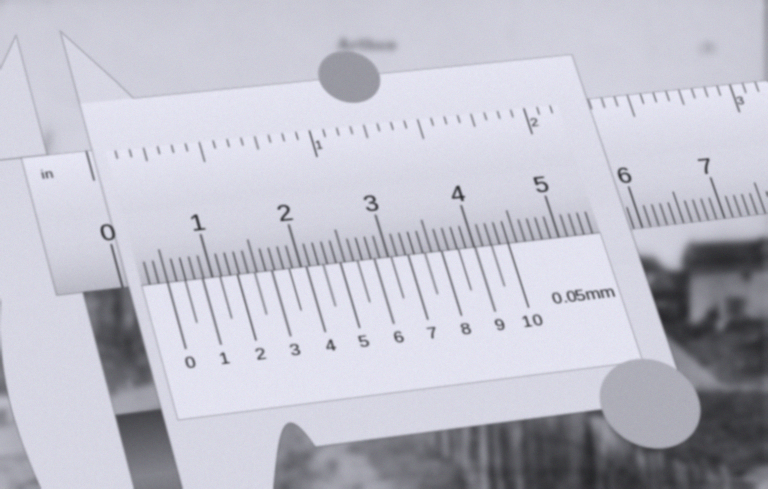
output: 5.0mm
